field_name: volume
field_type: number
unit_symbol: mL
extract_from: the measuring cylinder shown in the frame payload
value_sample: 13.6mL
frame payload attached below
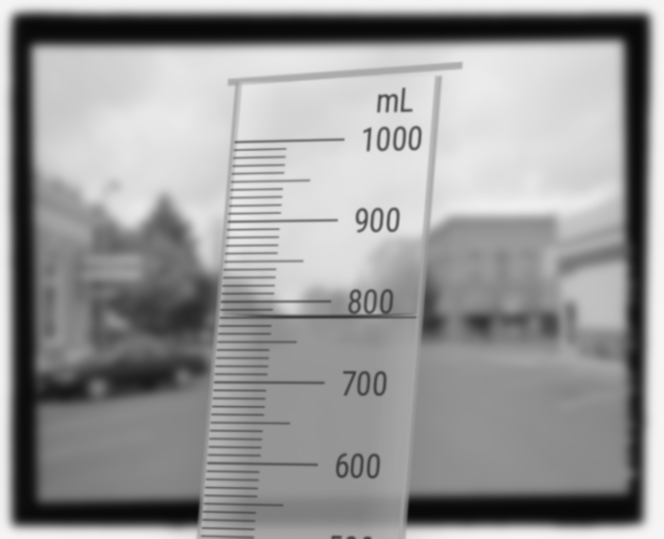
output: 780mL
